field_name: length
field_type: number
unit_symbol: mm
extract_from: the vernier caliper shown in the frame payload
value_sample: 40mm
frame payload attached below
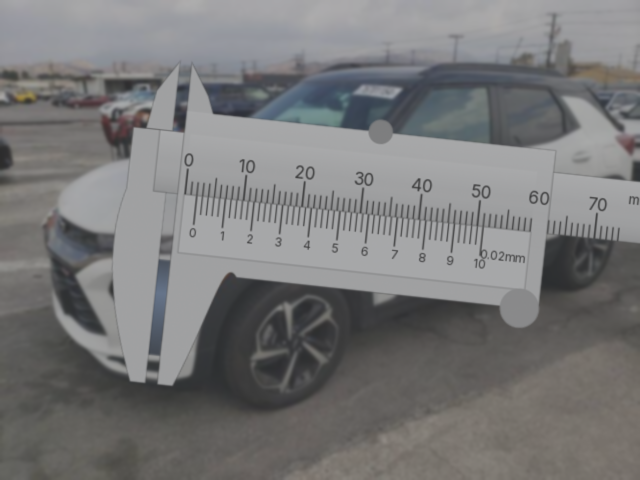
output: 2.0mm
